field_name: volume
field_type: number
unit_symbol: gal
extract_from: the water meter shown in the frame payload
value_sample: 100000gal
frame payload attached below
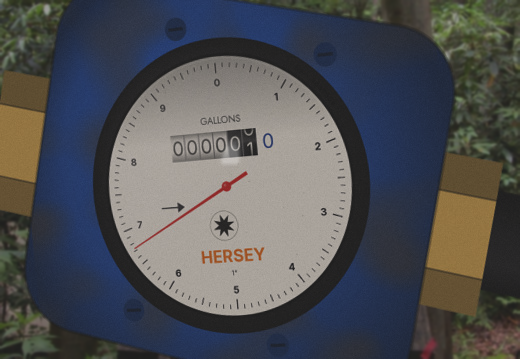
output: 6.7gal
